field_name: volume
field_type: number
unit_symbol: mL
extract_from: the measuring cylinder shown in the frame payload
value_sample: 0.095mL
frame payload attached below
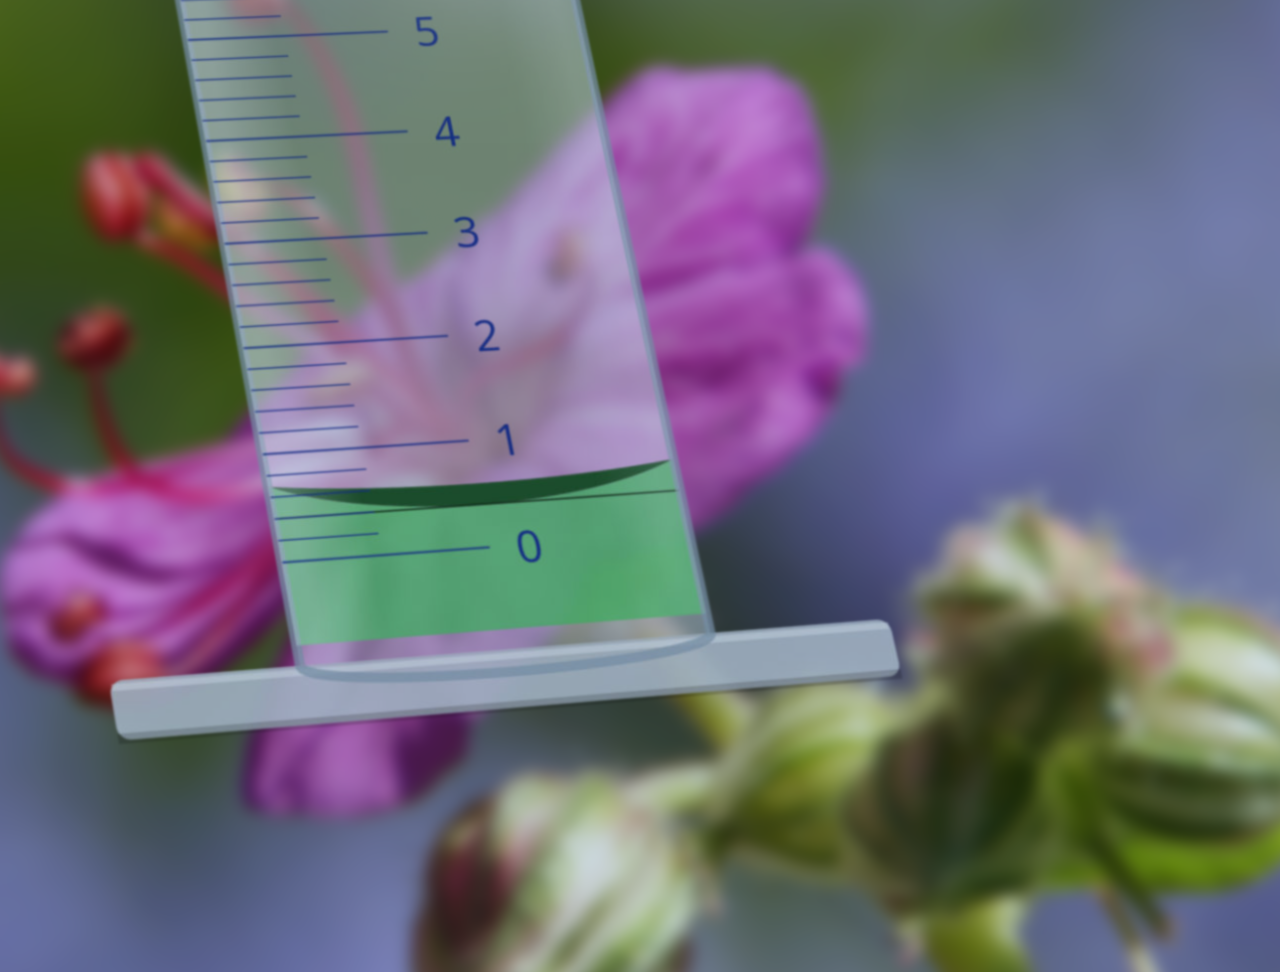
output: 0.4mL
